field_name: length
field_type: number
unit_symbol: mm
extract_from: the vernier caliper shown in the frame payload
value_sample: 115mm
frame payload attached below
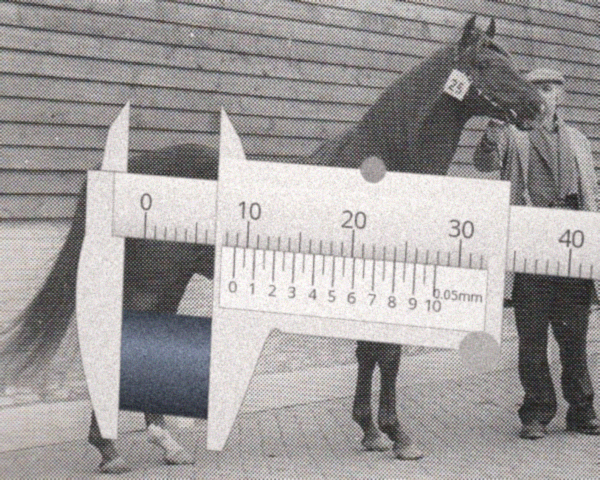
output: 8.8mm
